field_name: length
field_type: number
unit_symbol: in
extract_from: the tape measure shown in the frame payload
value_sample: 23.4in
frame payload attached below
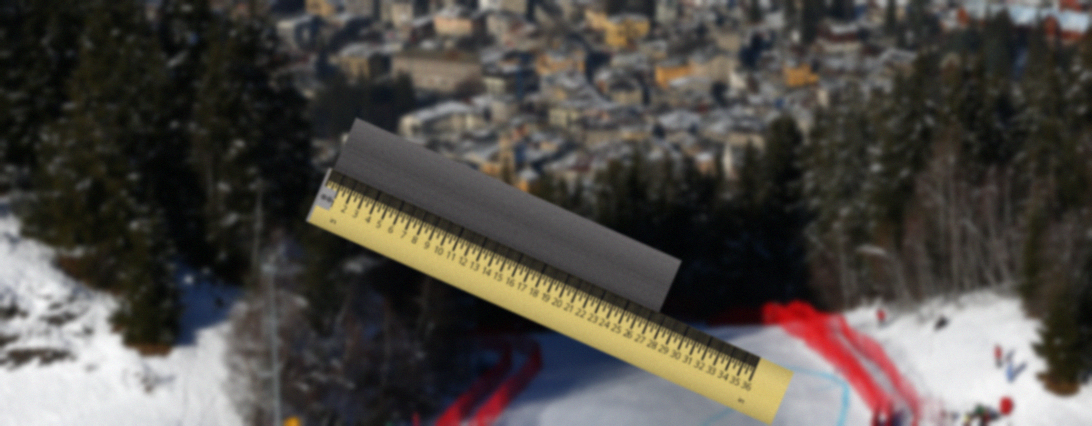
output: 27.5in
